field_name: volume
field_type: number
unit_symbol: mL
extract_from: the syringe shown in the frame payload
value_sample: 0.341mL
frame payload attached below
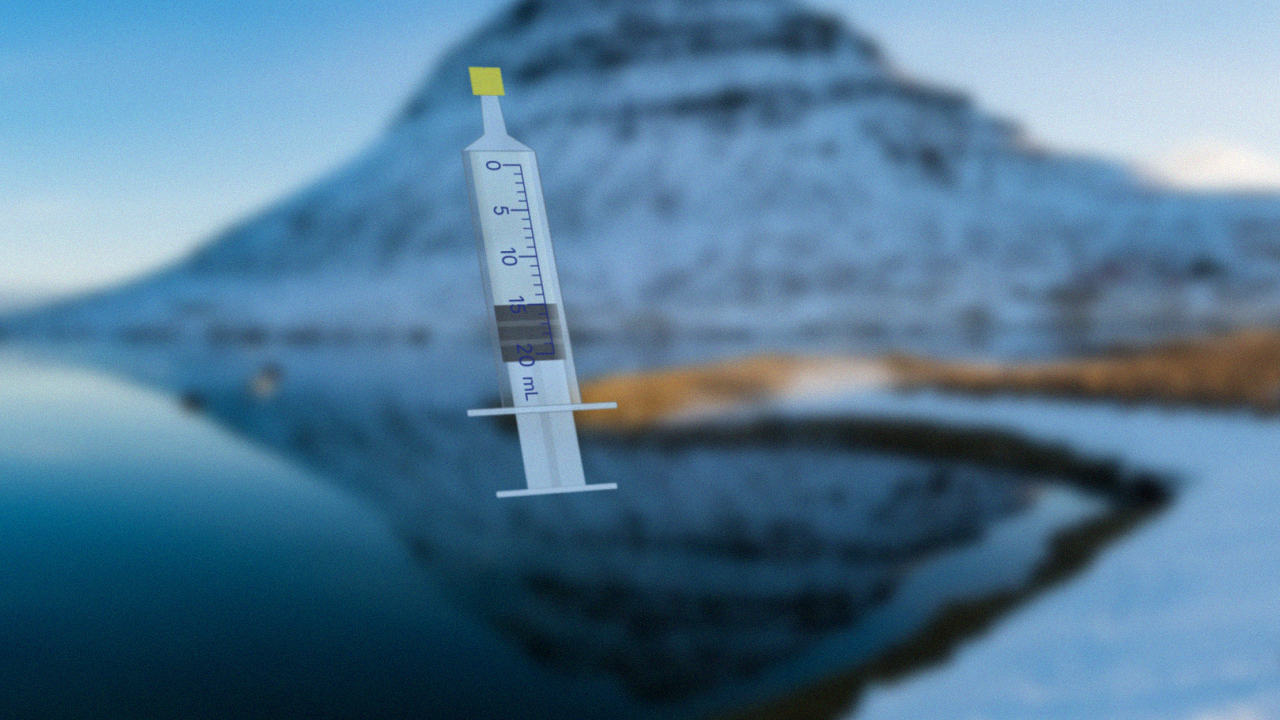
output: 15mL
